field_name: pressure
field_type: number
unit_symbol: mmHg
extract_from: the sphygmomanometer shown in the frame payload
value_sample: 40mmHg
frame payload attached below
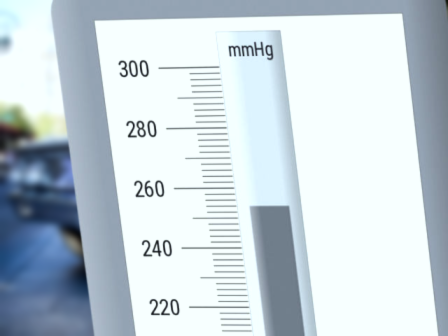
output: 254mmHg
